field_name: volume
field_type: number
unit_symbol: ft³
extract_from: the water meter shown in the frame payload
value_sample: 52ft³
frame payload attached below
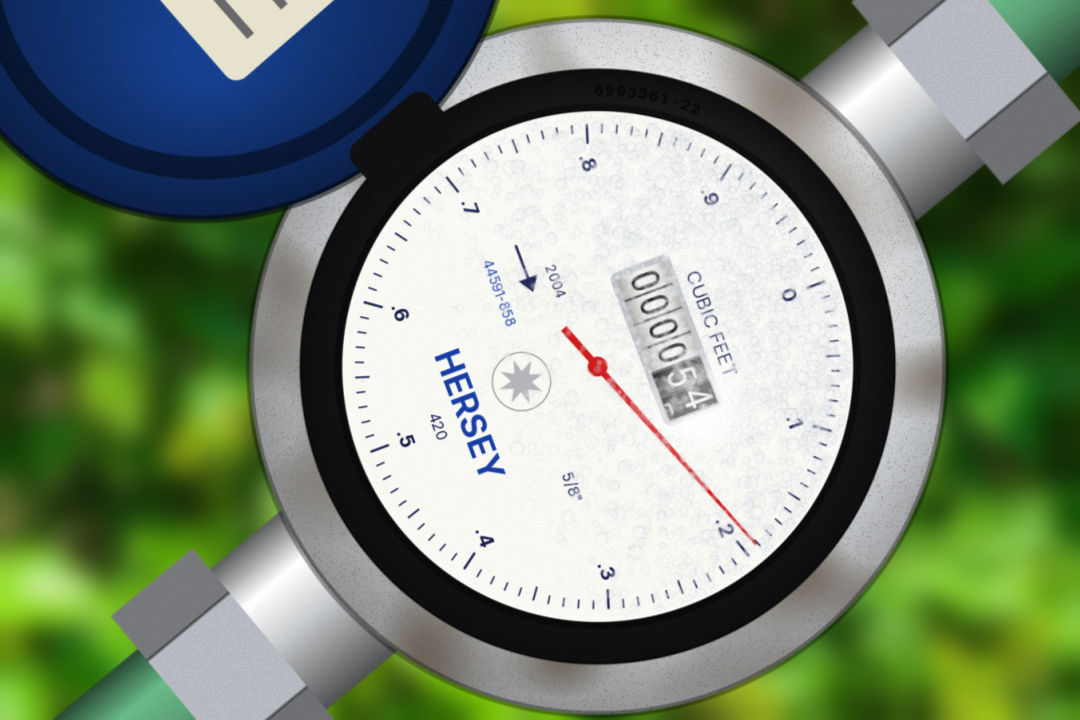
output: 54.19ft³
